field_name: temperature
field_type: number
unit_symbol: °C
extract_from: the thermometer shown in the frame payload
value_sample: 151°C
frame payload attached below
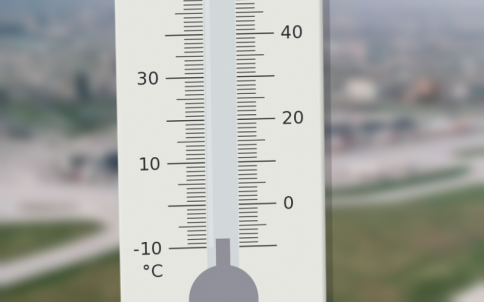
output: -8°C
